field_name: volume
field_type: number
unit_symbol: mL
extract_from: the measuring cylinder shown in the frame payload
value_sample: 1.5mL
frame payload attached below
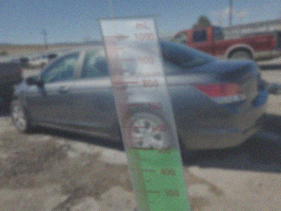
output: 500mL
